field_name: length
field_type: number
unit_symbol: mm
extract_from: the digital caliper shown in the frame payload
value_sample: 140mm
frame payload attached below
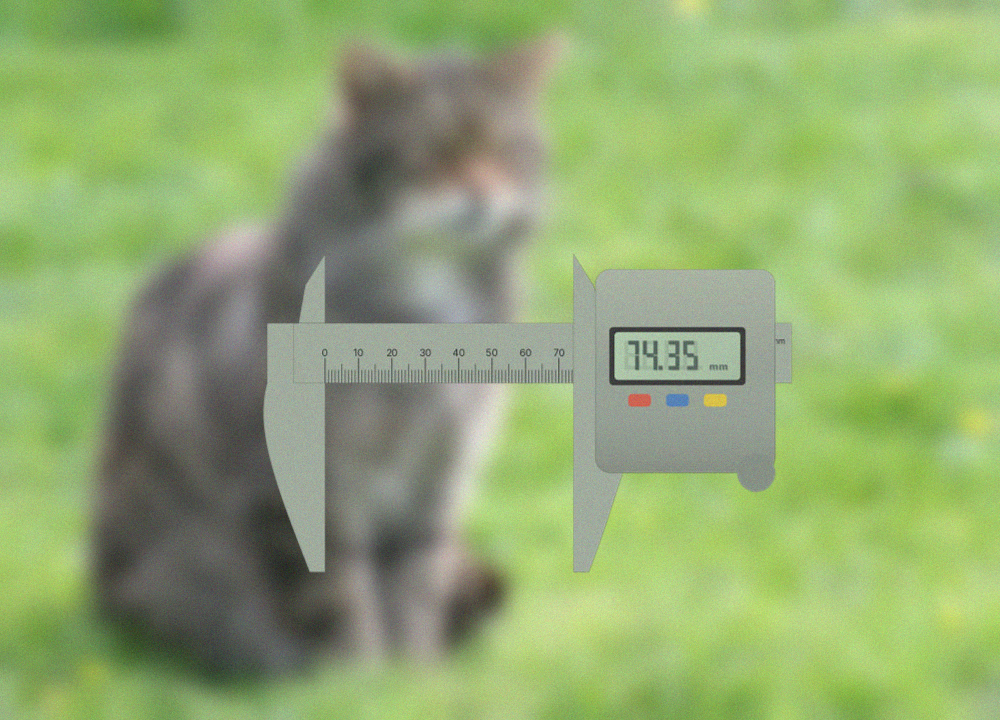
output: 74.35mm
